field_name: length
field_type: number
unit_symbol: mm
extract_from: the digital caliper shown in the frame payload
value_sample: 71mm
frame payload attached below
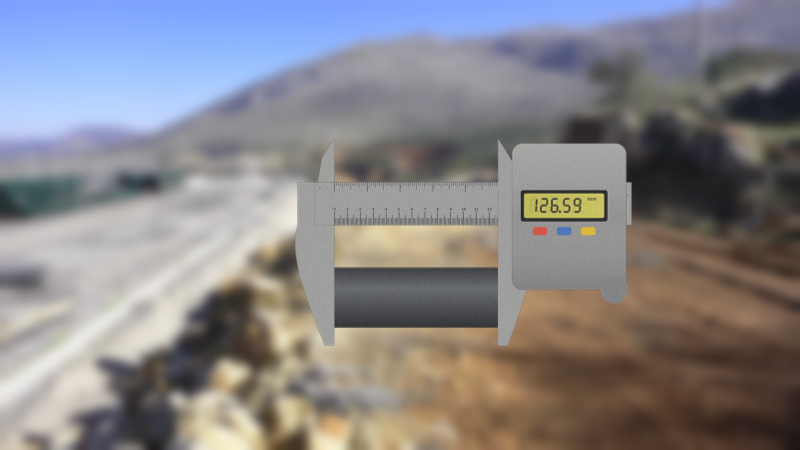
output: 126.59mm
